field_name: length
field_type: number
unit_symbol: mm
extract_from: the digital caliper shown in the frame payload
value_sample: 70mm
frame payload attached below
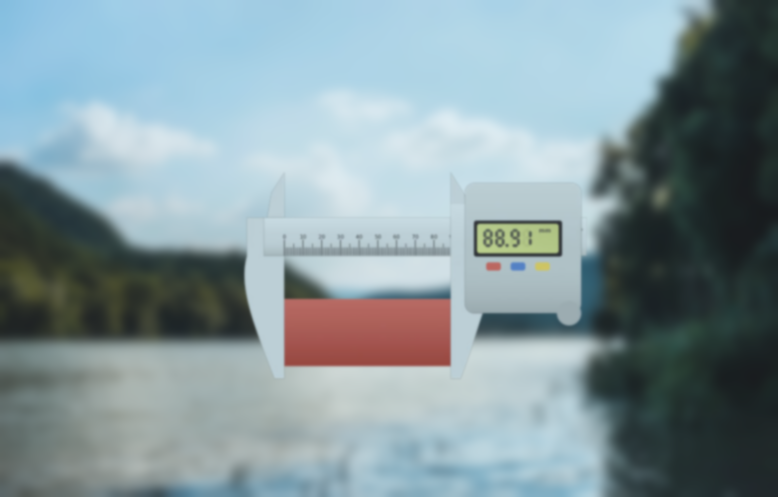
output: 88.91mm
